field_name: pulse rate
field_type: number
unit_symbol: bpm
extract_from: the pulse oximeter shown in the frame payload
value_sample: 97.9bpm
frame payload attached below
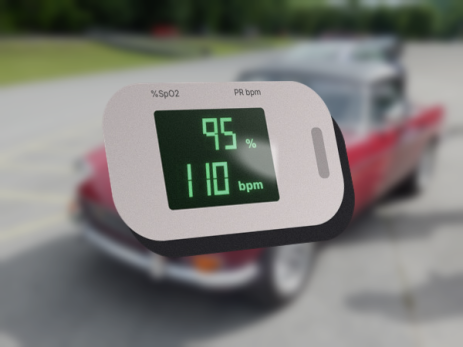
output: 110bpm
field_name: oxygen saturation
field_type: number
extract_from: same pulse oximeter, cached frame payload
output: 95%
